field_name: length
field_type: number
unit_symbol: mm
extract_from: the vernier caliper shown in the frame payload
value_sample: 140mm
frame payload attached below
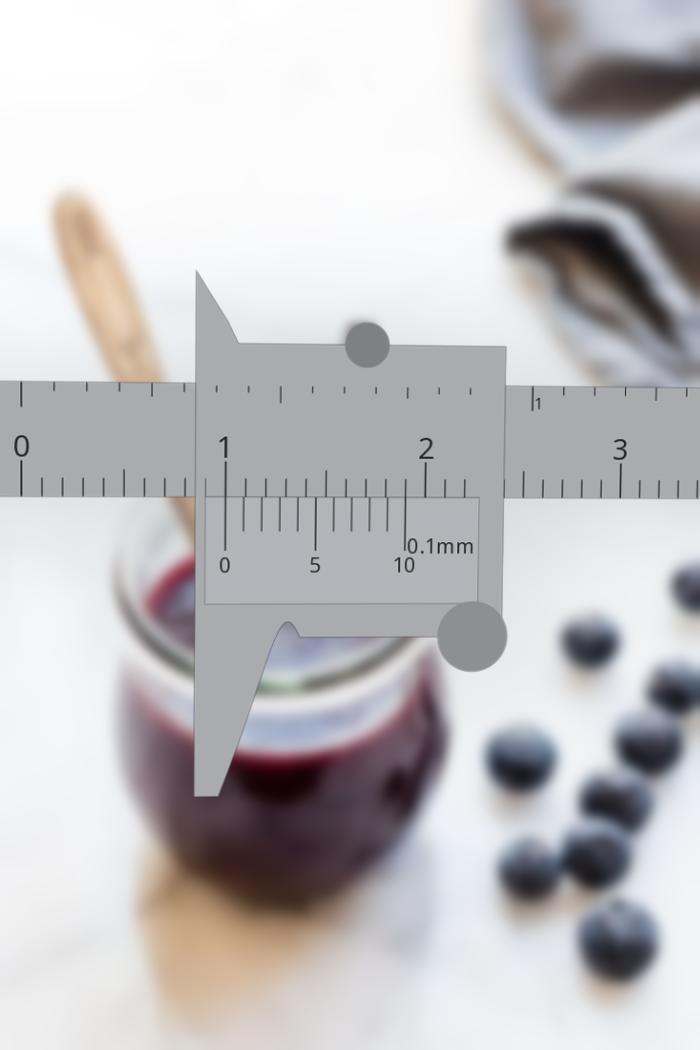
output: 10.0mm
